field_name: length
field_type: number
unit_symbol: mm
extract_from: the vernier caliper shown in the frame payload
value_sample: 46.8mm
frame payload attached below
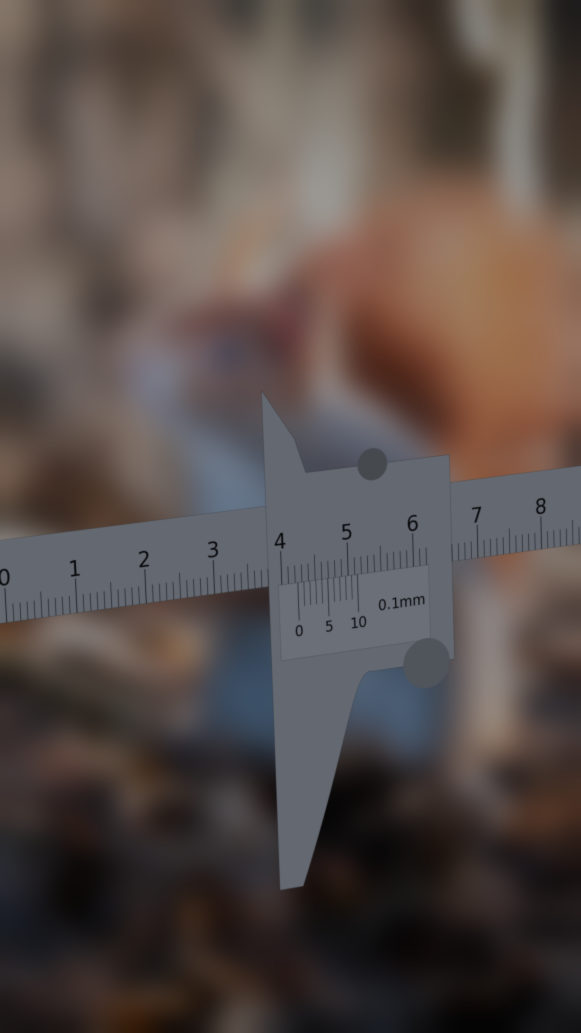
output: 42.4mm
